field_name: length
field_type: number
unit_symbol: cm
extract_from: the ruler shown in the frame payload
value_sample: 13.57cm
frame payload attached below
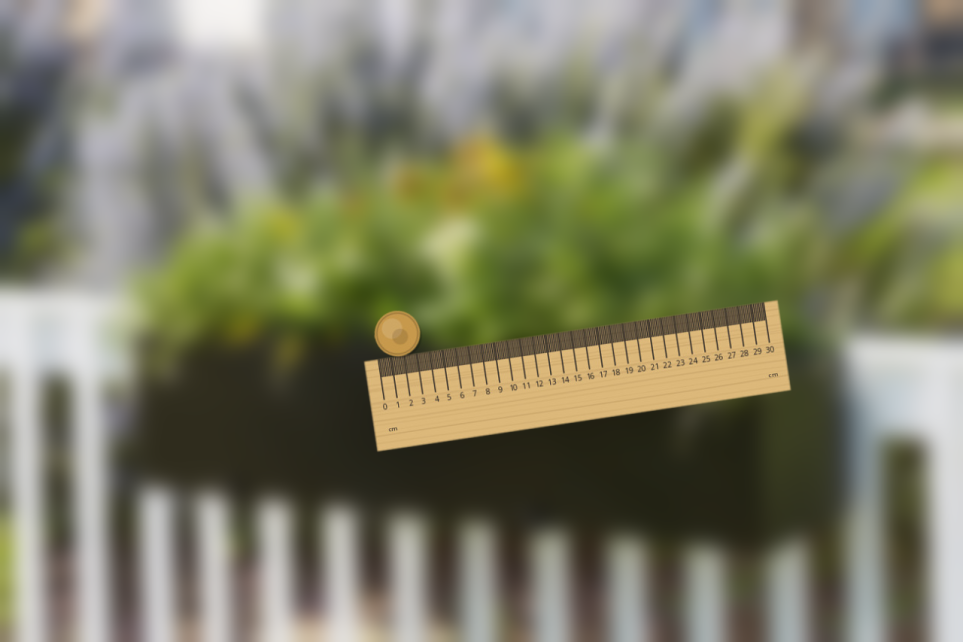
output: 3.5cm
